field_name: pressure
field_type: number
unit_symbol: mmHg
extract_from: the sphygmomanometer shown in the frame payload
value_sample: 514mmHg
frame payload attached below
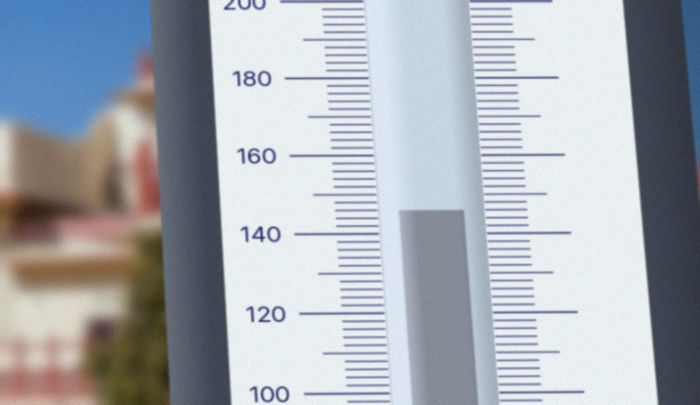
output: 146mmHg
